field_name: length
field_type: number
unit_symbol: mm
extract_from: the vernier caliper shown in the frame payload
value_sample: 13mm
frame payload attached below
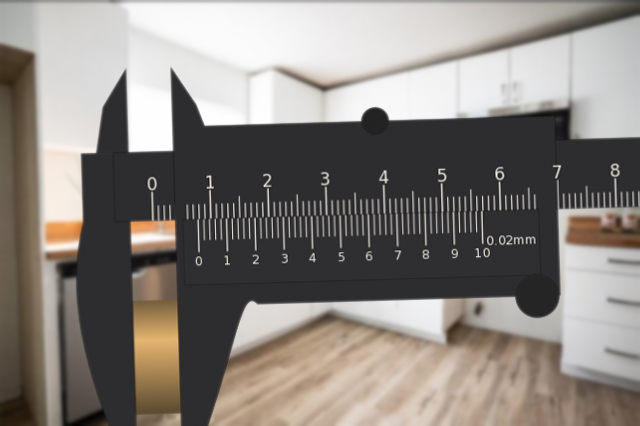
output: 7.8mm
